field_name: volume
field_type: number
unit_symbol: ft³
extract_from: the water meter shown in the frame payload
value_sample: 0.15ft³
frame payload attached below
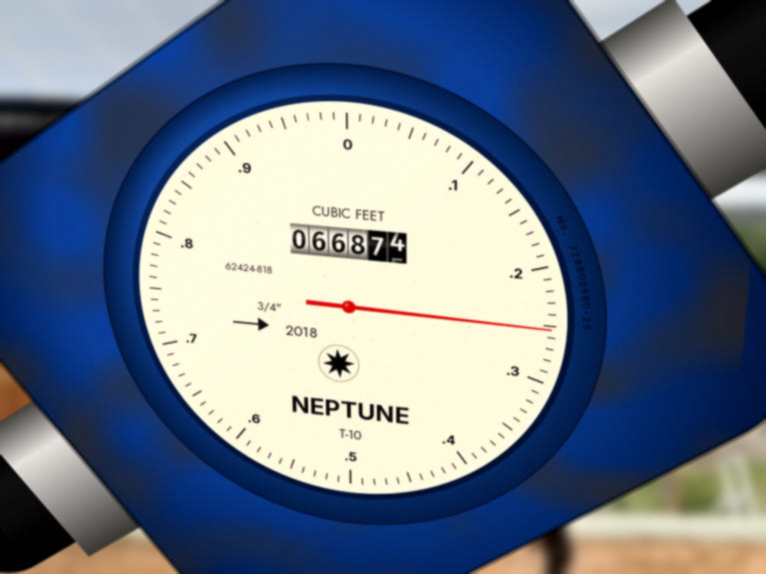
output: 66874.25ft³
